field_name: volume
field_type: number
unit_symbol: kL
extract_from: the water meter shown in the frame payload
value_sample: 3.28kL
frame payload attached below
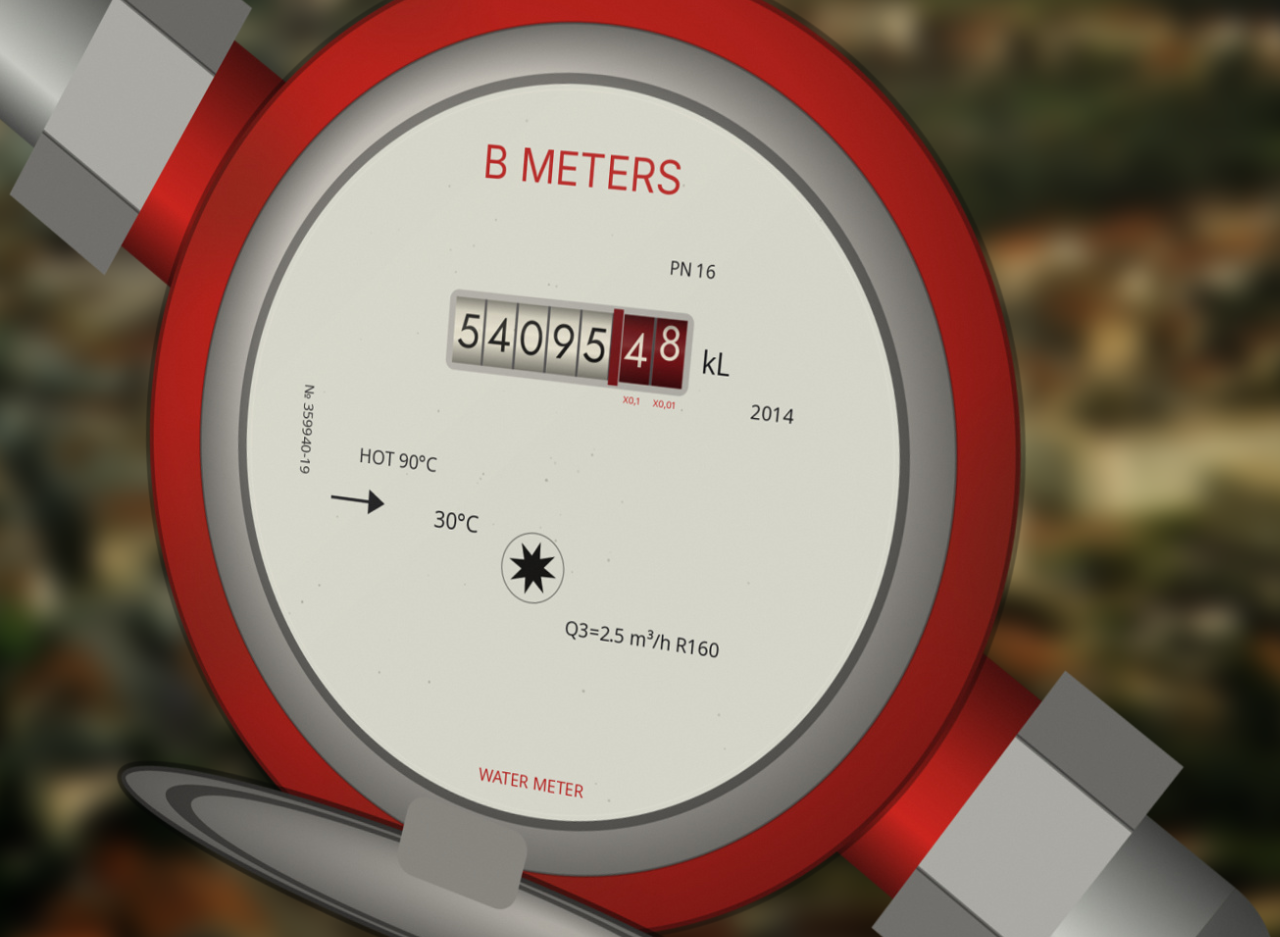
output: 54095.48kL
